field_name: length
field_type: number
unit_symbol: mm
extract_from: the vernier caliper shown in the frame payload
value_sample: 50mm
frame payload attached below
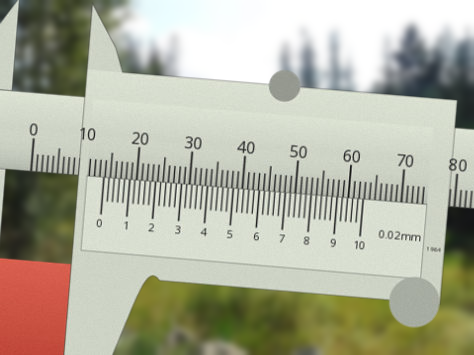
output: 13.8mm
